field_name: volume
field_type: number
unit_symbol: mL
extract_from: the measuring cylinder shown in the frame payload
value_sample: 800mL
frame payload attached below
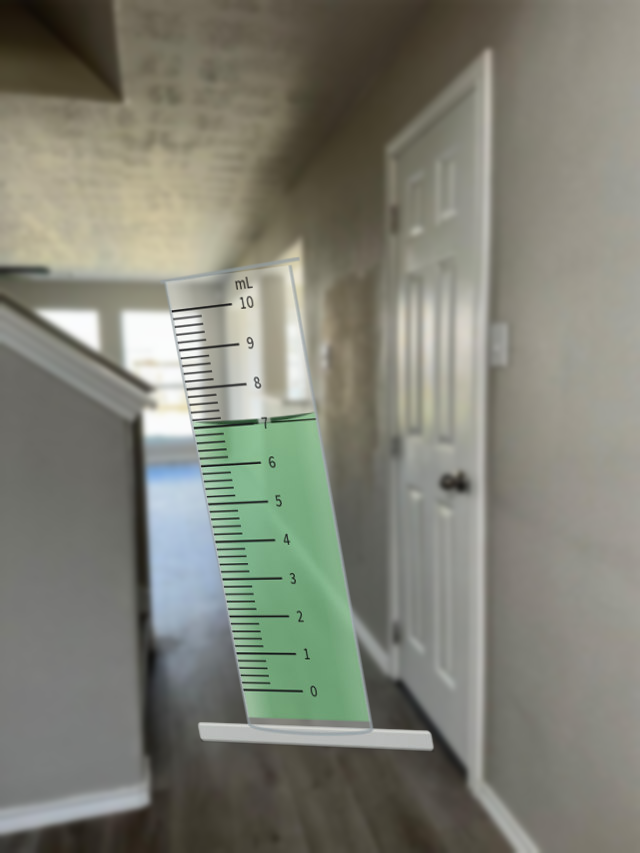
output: 7mL
